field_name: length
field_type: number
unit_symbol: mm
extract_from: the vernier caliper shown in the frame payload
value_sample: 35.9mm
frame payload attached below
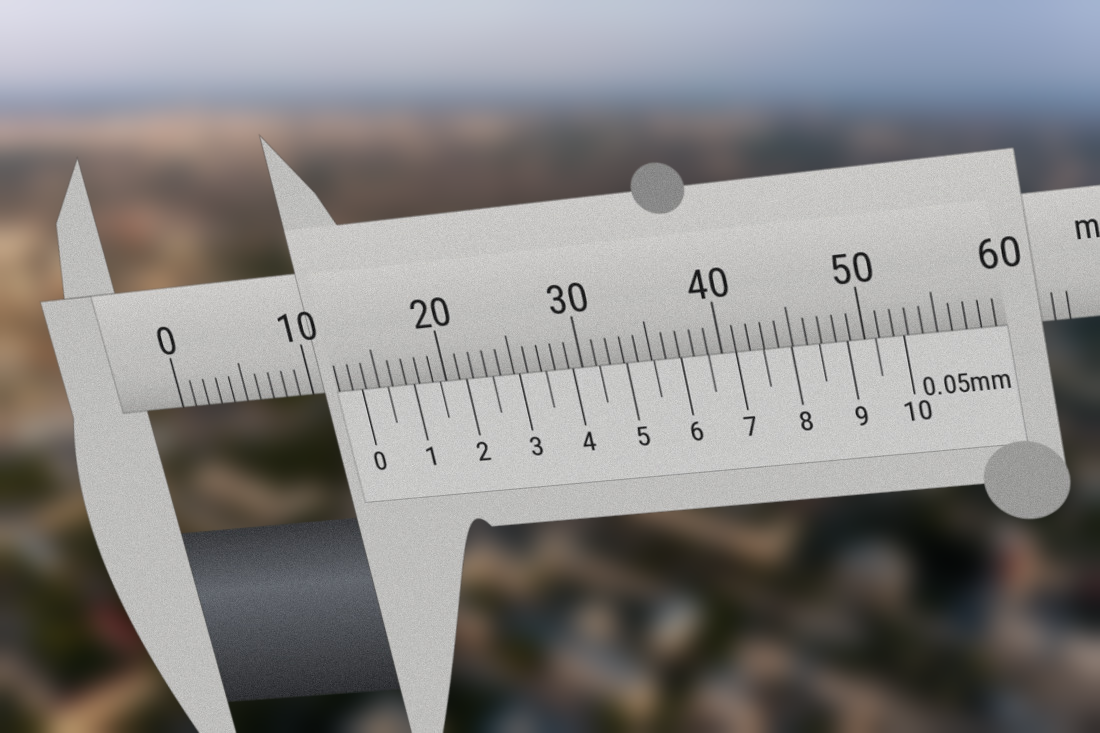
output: 13.7mm
